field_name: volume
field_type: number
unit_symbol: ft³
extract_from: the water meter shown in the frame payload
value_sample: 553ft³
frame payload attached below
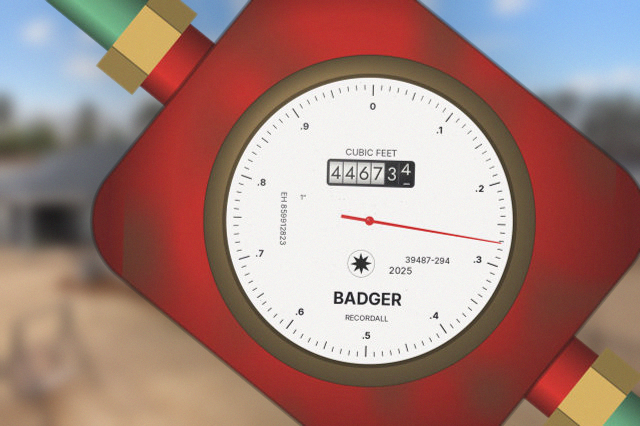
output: 446734.27ft³
